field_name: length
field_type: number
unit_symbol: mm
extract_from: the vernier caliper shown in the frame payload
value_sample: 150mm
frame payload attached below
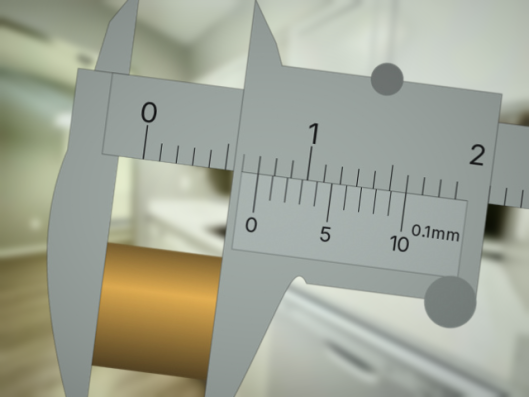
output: 7.0mm
